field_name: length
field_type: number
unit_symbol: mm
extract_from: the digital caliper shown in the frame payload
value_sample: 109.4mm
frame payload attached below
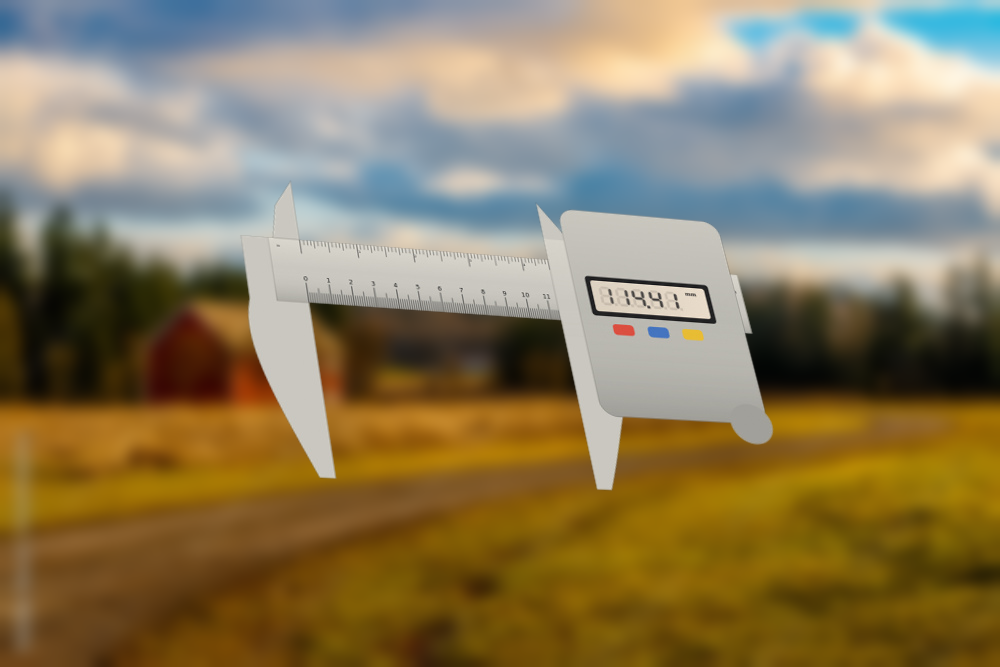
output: 114.41mm
